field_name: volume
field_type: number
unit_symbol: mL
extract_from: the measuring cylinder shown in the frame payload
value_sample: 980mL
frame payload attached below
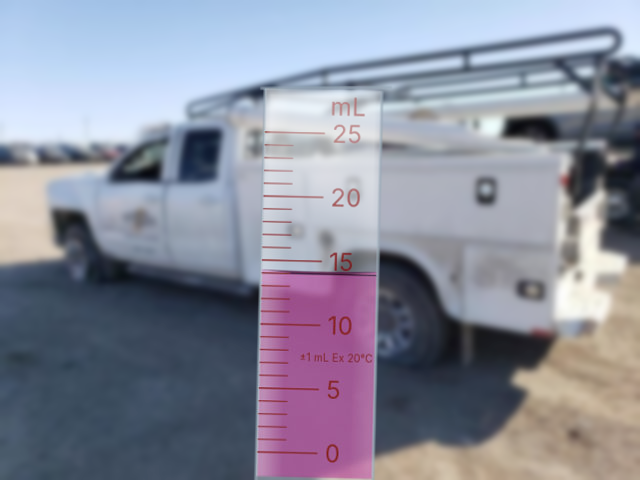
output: 14mL
